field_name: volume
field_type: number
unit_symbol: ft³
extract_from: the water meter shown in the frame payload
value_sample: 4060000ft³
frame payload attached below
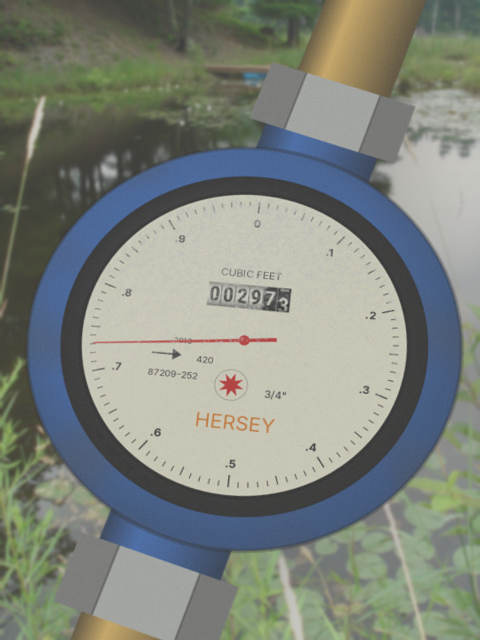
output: 2972.73ft³
